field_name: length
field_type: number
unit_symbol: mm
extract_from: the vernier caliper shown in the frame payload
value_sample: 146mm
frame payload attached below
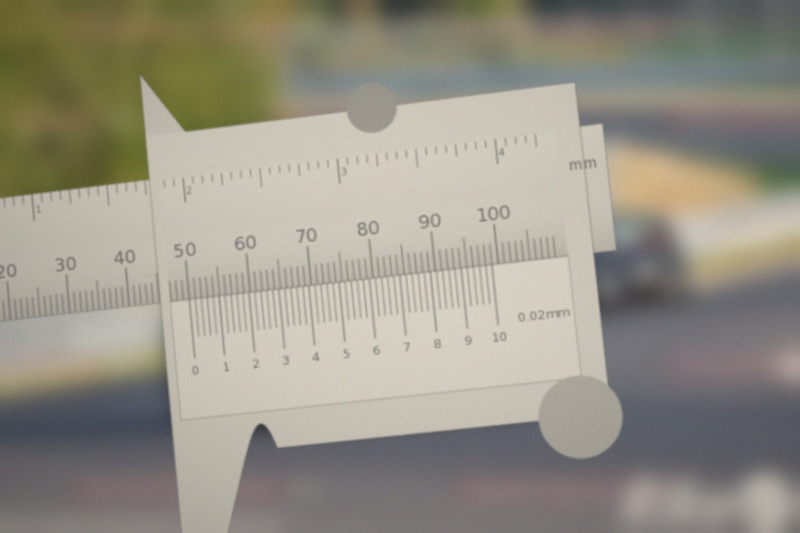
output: 50.0mm
